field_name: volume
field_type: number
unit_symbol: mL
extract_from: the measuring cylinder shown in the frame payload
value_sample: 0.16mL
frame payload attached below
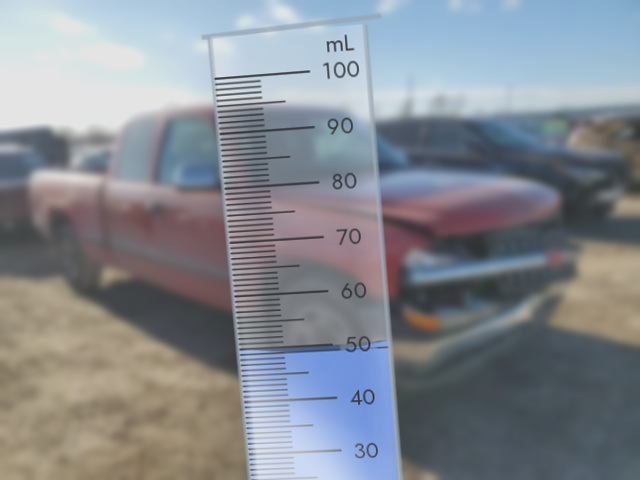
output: 49mL
